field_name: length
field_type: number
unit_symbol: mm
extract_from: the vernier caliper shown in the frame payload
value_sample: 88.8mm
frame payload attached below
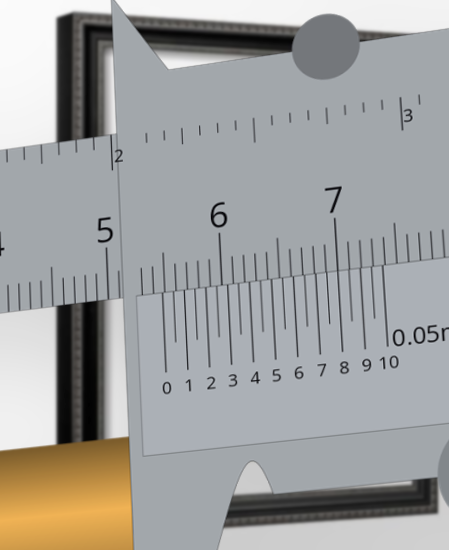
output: 54.8mm
